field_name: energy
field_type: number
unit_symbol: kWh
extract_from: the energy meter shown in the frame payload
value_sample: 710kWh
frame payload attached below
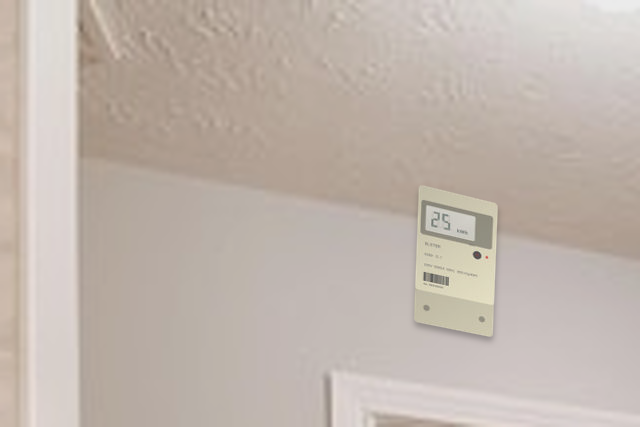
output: 25kWh
